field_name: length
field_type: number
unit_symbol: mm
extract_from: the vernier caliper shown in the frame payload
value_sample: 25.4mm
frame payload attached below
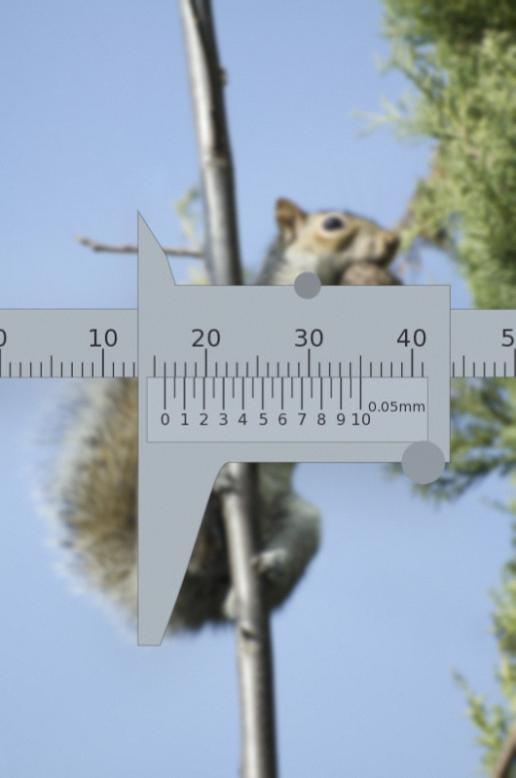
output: 16.0mm
